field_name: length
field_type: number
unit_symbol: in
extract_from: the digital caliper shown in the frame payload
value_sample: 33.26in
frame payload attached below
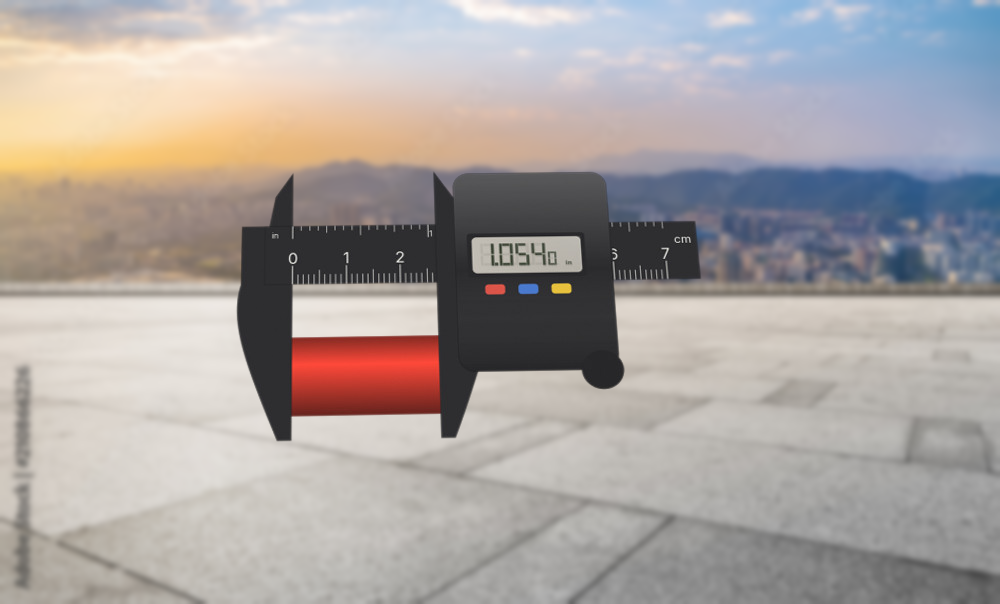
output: 1.0540in
